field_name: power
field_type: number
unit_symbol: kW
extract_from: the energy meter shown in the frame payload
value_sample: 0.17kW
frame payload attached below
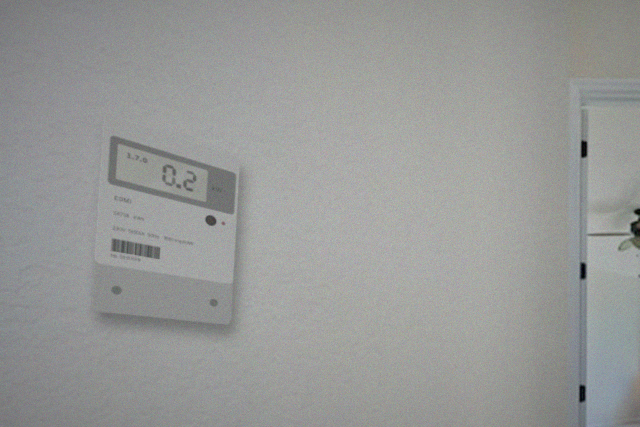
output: 0.2kW
